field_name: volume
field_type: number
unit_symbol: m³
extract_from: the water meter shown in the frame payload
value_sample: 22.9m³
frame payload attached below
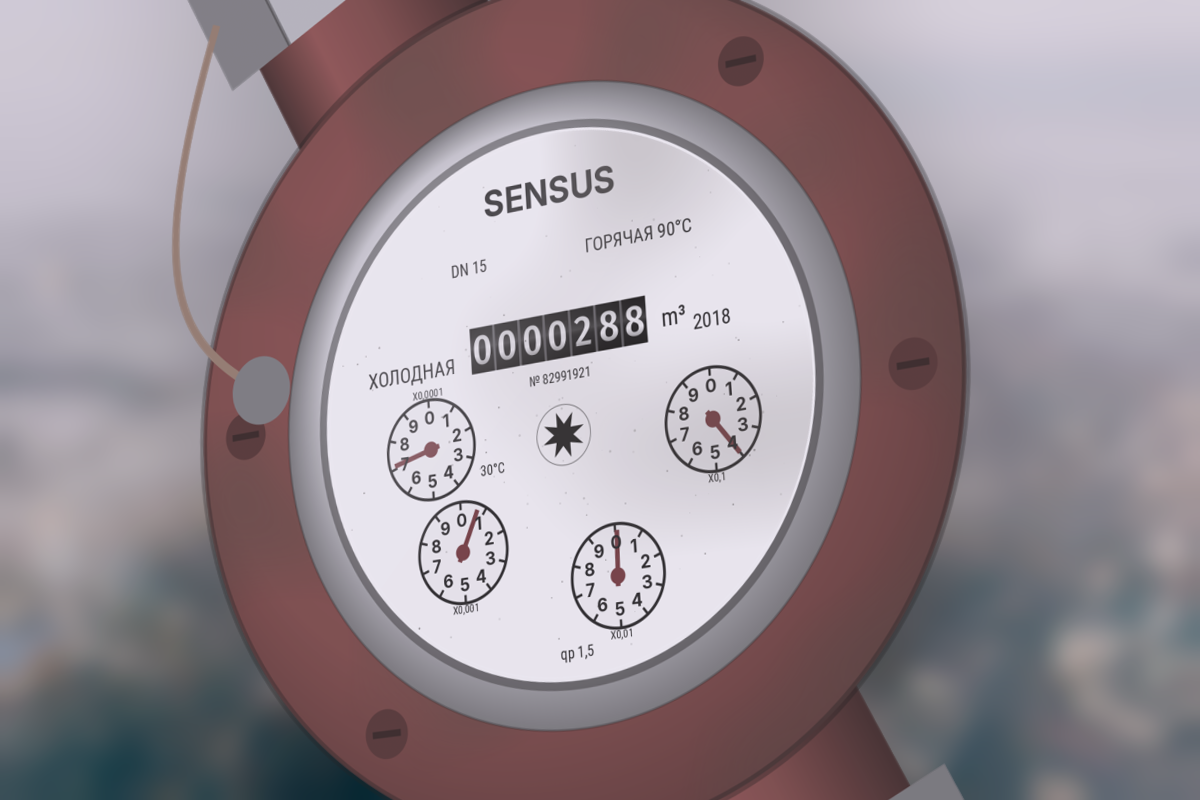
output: 288.4007m³
